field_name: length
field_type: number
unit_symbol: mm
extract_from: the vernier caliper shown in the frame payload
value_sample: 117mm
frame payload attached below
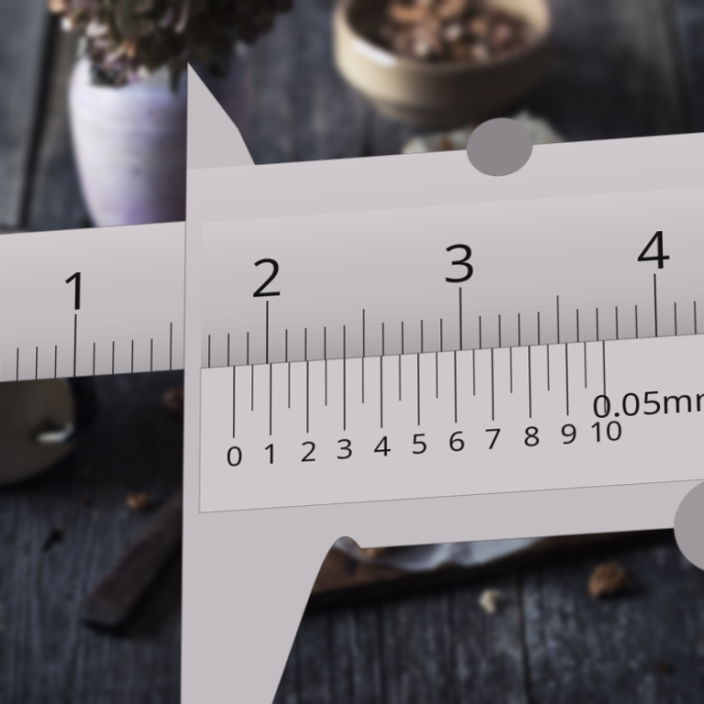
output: 18.3mm
